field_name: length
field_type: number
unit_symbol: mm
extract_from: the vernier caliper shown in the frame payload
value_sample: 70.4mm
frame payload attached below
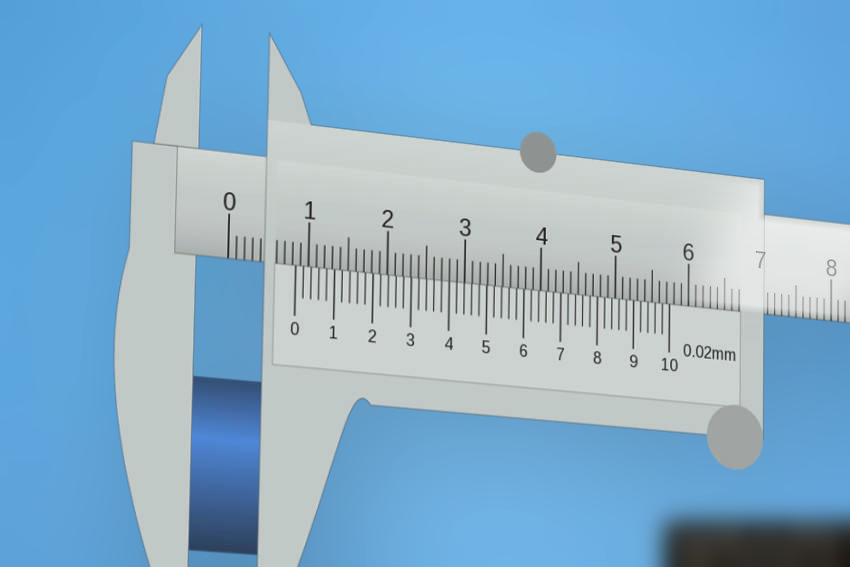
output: 8.4mm
